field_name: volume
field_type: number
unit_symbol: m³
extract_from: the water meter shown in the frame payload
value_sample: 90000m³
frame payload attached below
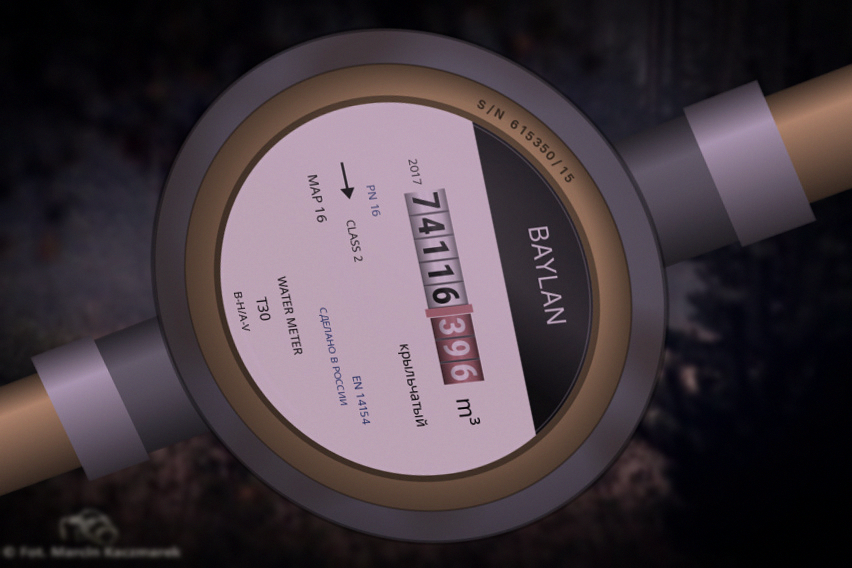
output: 74116.396m³
